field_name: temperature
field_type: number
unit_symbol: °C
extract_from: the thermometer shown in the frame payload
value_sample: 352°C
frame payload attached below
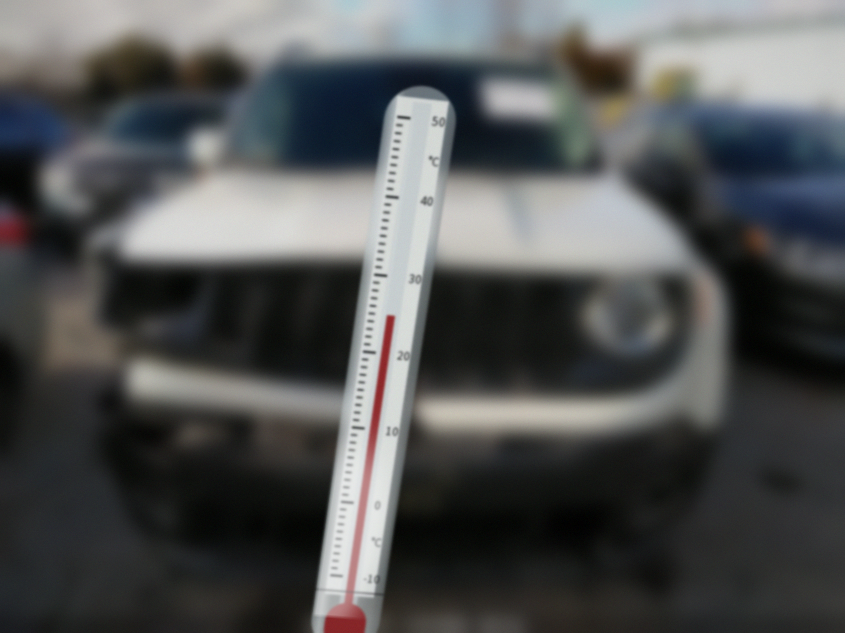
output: 25°C
